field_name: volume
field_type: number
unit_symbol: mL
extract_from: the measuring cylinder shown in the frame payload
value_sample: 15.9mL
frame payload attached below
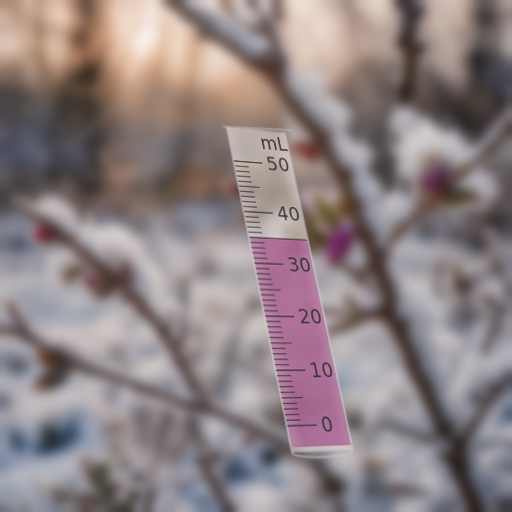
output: 35mL
